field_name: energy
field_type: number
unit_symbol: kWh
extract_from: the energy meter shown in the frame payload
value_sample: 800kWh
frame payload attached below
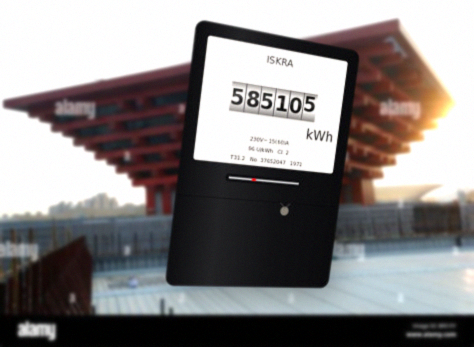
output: 585105kWh
